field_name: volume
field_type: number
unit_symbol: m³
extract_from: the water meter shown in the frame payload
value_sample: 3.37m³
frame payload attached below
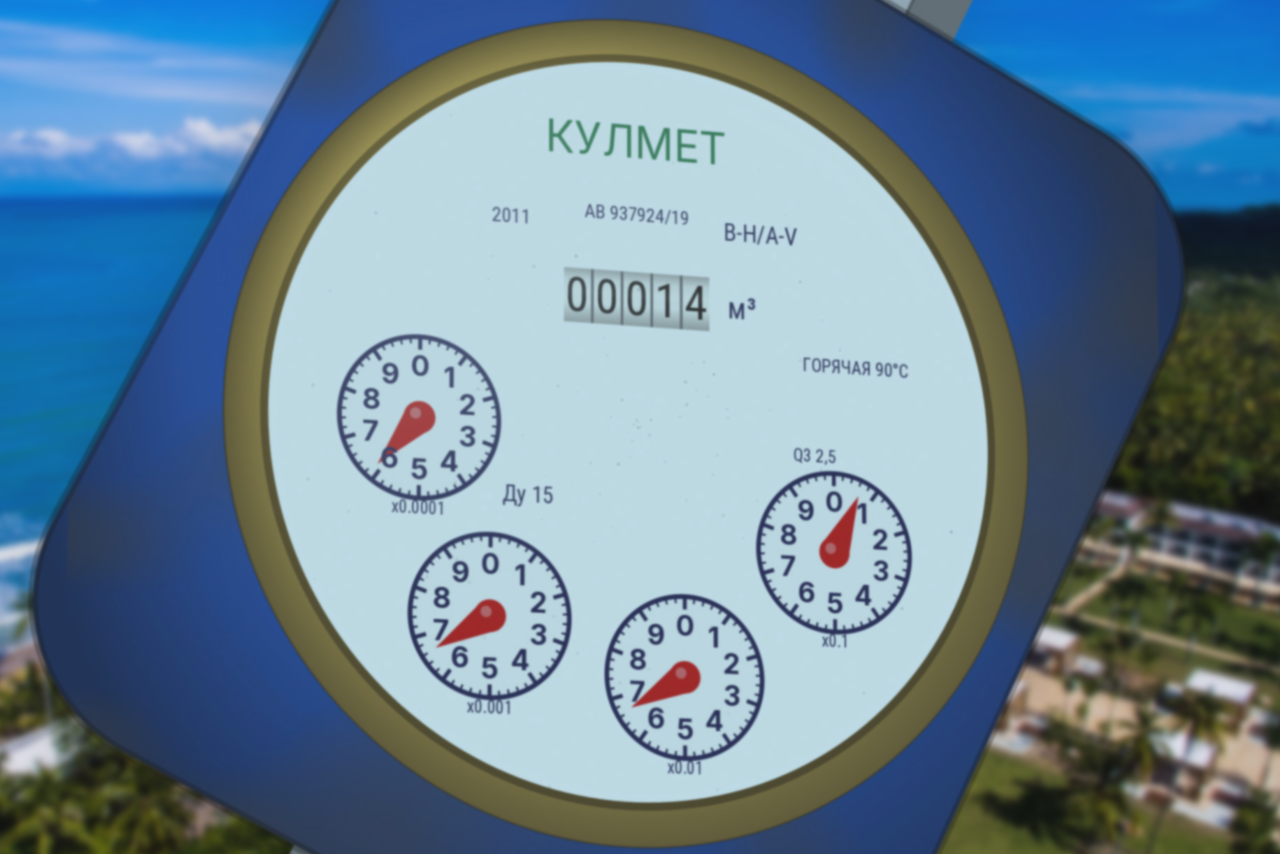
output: 14.0666m³
